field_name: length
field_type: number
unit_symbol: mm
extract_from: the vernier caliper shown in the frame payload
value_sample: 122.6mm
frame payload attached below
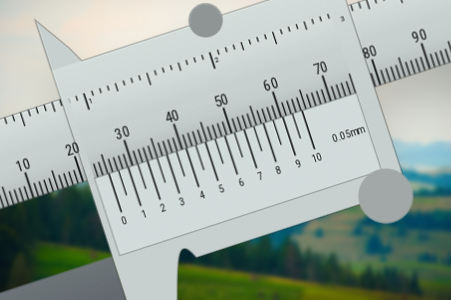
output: 25.2mm
